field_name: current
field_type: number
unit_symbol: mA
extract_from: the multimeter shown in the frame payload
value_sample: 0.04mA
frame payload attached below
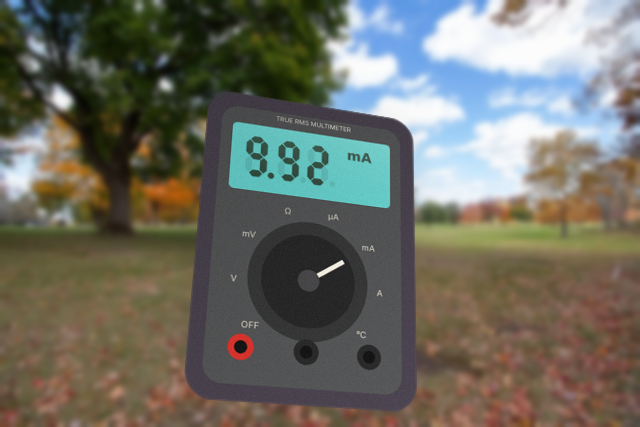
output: 9.92mA
